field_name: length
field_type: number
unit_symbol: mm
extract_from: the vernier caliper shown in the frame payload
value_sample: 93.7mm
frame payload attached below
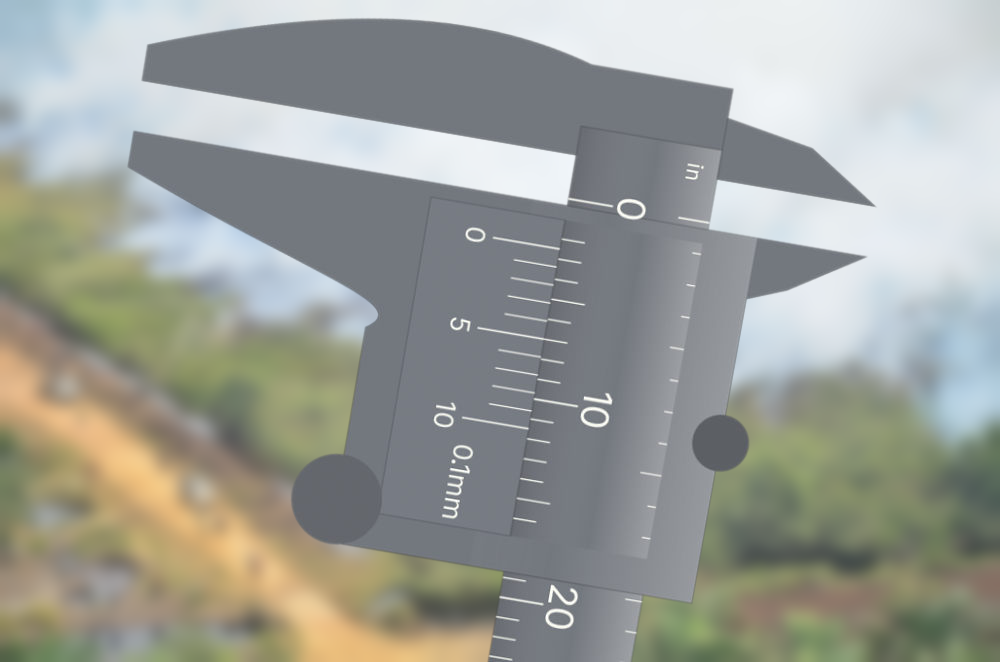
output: 2.5mm
